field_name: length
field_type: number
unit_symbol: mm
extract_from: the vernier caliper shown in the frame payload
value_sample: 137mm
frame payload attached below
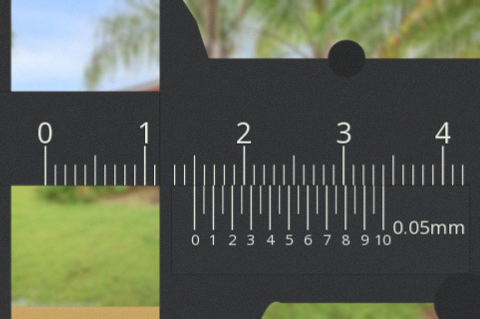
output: 15.0mm
